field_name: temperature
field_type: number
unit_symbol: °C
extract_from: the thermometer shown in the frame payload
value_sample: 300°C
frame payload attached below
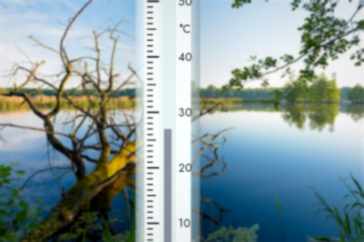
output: 27°C
